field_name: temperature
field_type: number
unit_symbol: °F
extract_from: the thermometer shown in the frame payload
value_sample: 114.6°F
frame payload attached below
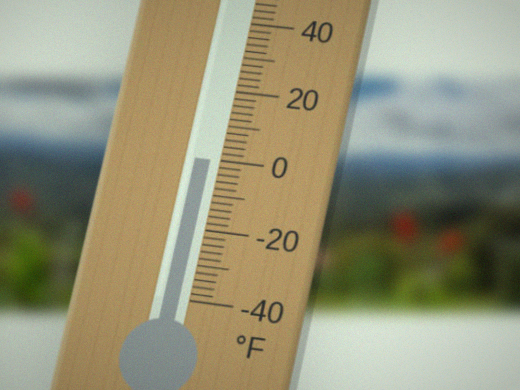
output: 0°F
